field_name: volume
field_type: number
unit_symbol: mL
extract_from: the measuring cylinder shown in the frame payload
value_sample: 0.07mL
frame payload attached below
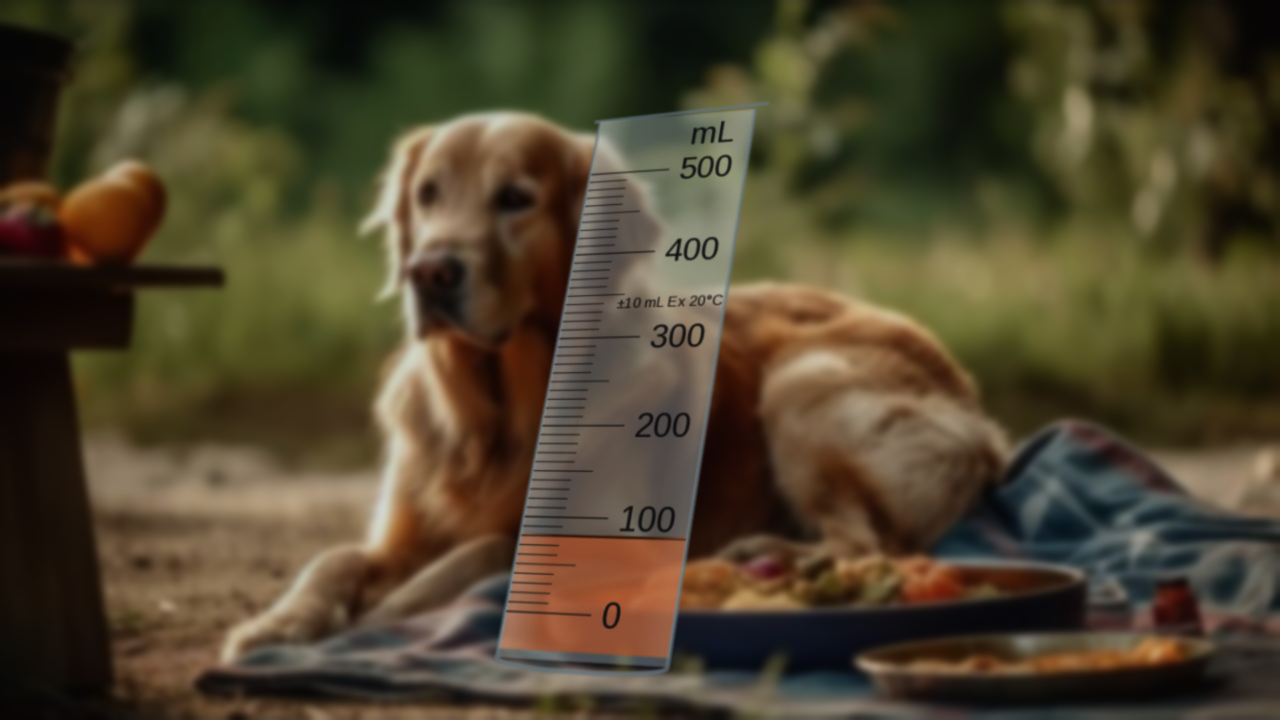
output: 80mL
